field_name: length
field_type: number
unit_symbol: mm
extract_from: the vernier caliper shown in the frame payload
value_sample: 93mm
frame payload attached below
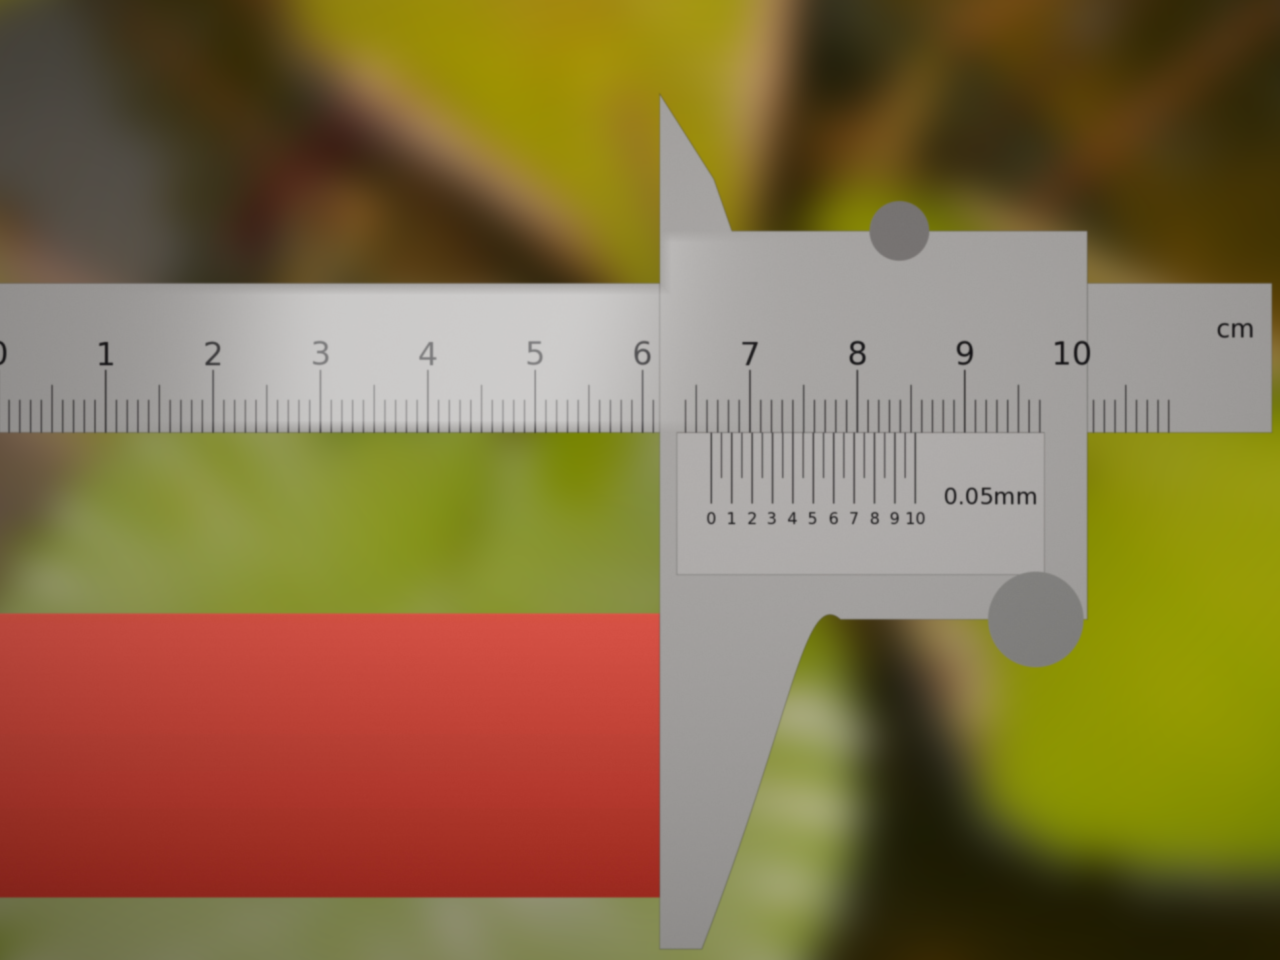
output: 66.4mm
